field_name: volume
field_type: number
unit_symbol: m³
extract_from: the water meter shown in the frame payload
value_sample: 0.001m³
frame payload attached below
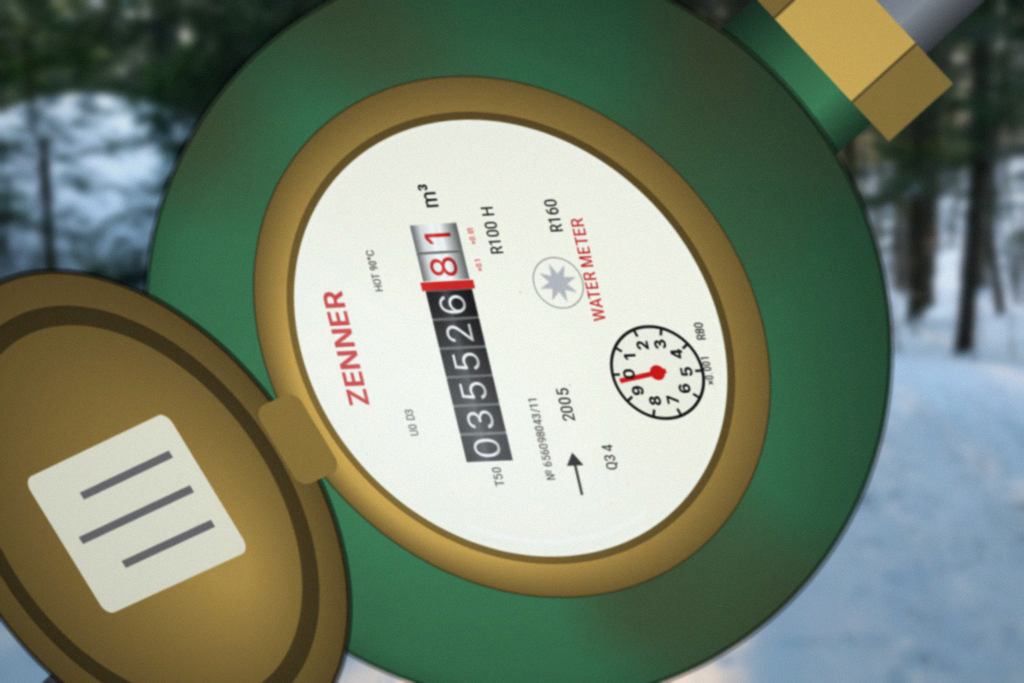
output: 35526.809m³
